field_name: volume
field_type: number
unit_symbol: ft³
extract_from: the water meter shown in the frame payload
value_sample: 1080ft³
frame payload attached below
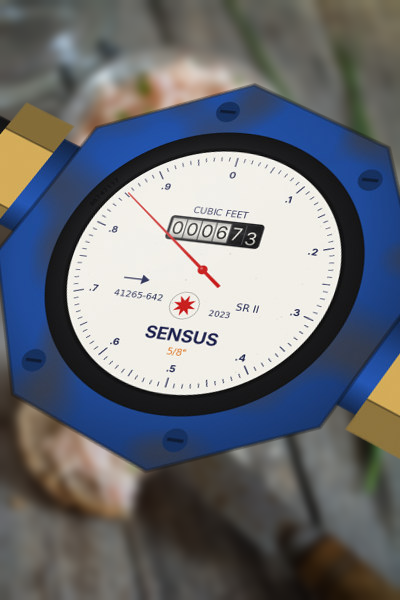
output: 672.85ft³
